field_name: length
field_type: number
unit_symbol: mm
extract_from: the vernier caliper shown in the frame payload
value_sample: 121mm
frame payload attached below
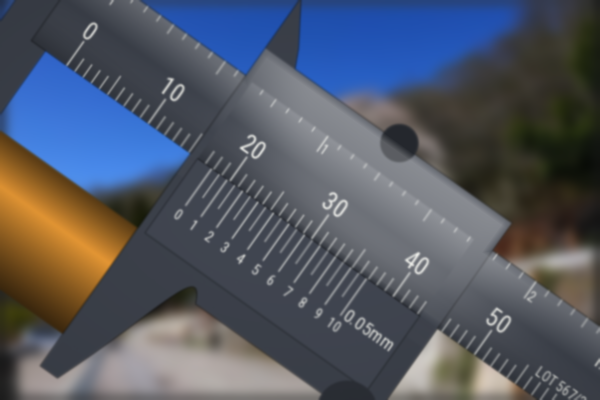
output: 17.8mm
